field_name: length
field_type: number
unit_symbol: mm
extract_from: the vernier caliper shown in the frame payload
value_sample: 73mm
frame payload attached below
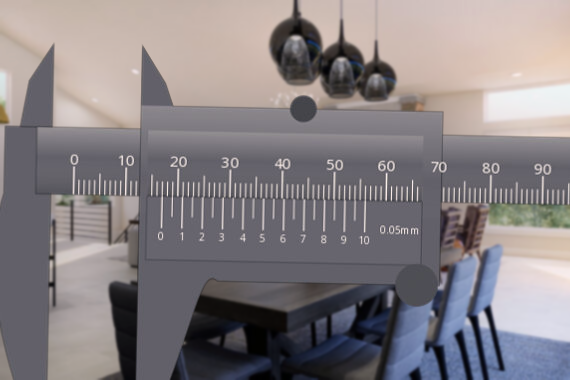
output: 17.0mm
